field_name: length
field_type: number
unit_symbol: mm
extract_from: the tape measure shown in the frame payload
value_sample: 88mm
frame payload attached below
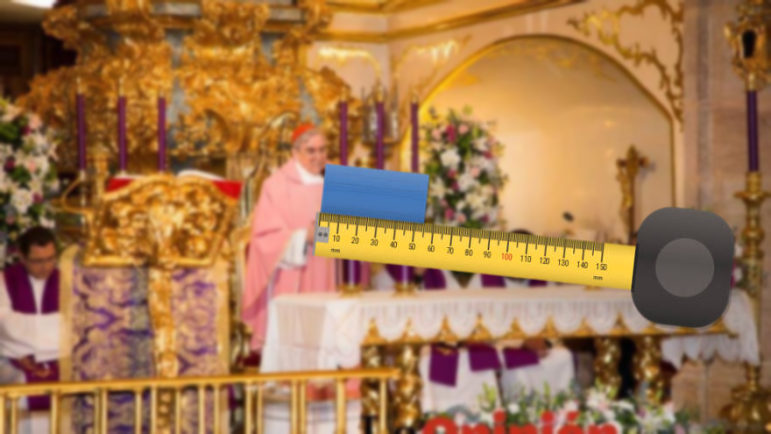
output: 55mm
